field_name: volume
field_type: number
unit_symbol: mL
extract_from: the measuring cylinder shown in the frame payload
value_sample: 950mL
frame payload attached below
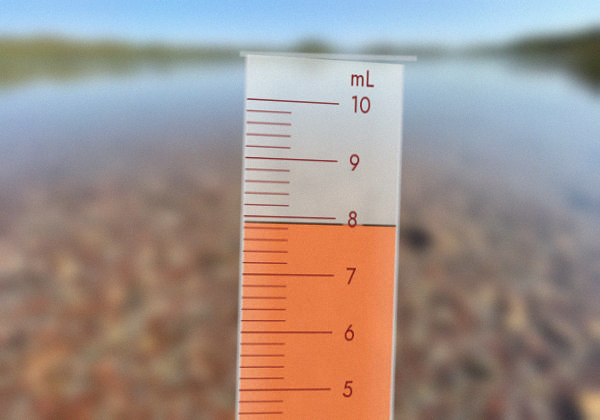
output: 7.9mL
